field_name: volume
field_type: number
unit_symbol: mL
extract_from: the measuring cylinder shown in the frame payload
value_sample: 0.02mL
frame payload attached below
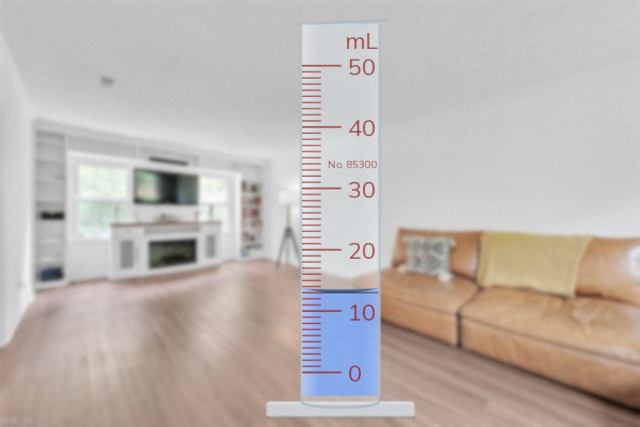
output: 13mL
